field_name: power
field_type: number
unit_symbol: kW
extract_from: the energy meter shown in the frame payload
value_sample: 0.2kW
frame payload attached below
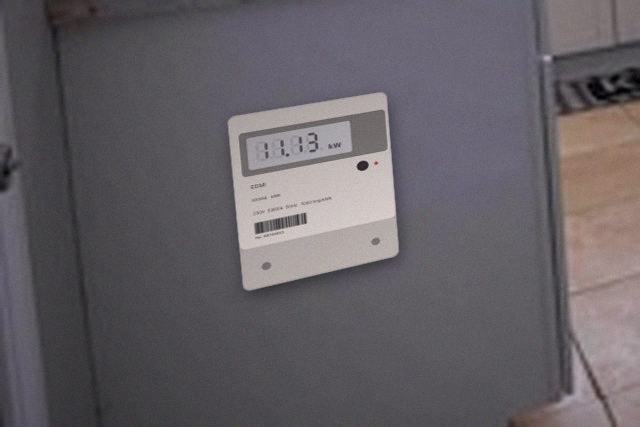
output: 11.13kW
